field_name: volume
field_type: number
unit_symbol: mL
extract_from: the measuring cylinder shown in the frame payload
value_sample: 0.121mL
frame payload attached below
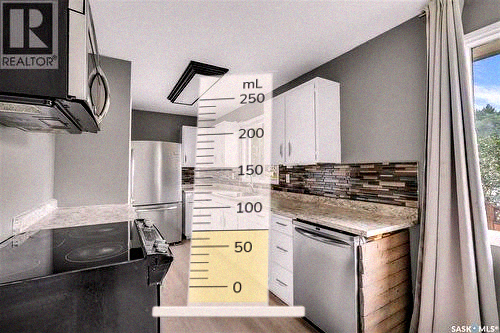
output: 70mL
